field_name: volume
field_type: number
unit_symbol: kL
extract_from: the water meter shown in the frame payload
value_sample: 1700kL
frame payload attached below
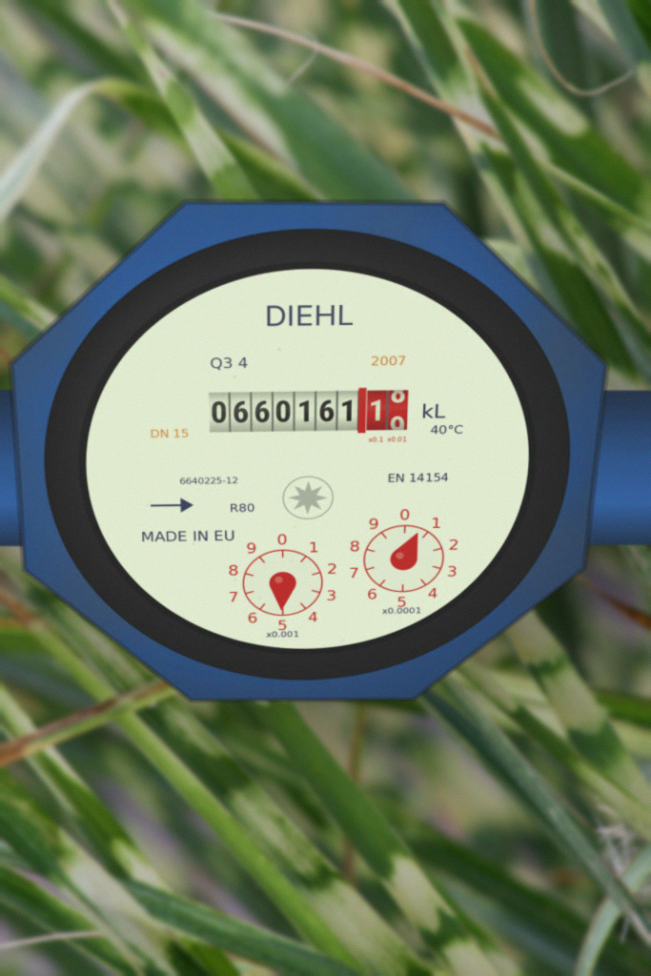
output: 660161.1850kL
